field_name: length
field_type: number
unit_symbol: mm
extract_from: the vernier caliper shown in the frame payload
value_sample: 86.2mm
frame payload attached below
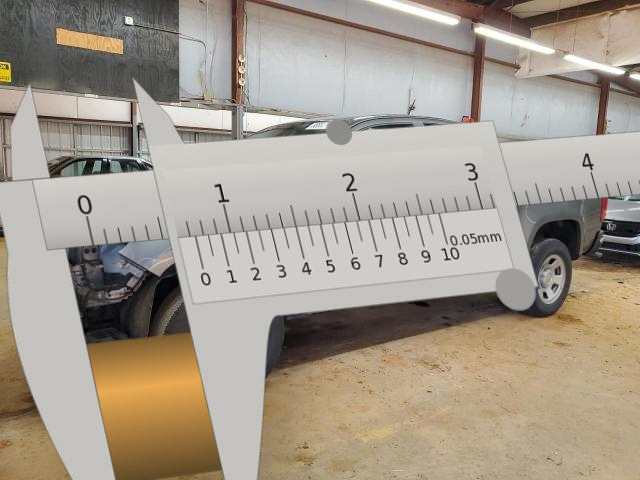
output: 7.4mm
